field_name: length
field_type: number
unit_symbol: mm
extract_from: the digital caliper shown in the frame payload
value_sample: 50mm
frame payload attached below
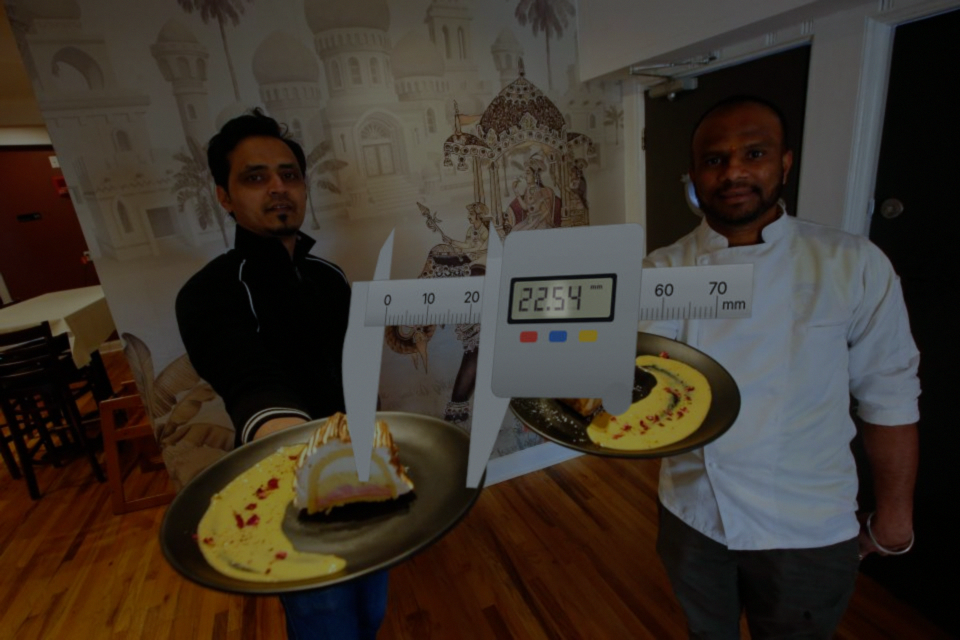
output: 22.54mm
